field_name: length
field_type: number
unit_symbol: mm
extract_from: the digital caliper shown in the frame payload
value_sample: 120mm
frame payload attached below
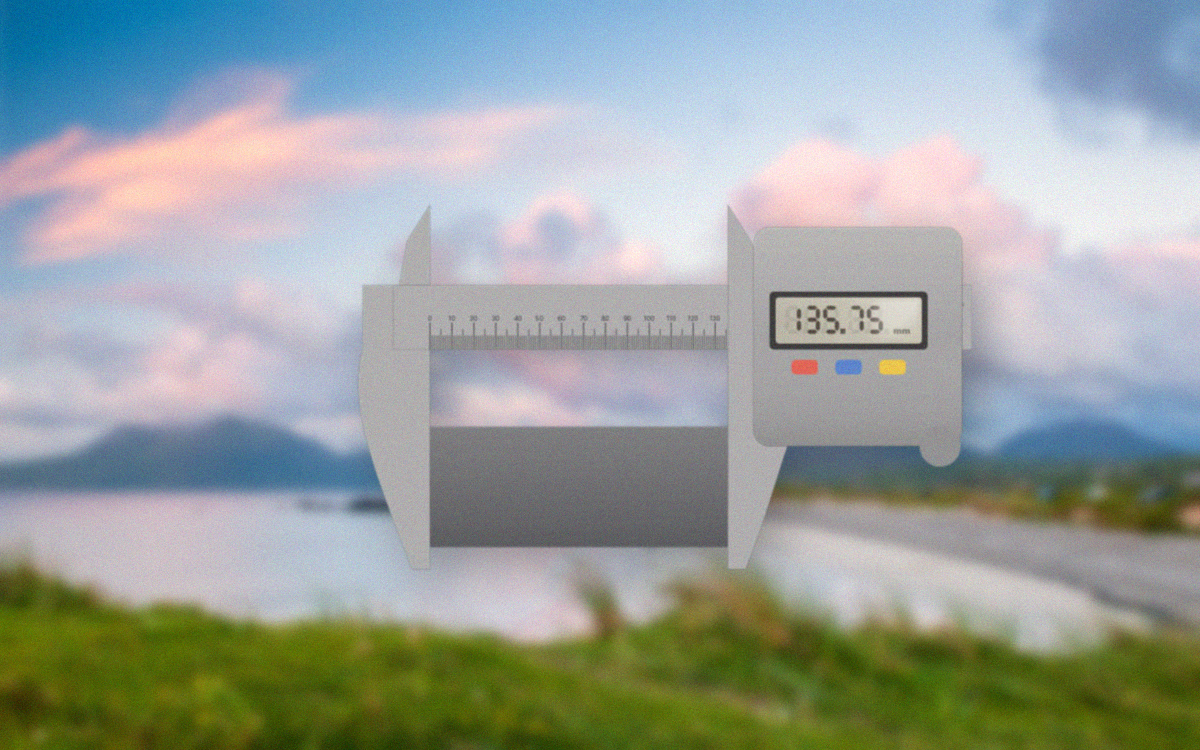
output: 135.75mm
